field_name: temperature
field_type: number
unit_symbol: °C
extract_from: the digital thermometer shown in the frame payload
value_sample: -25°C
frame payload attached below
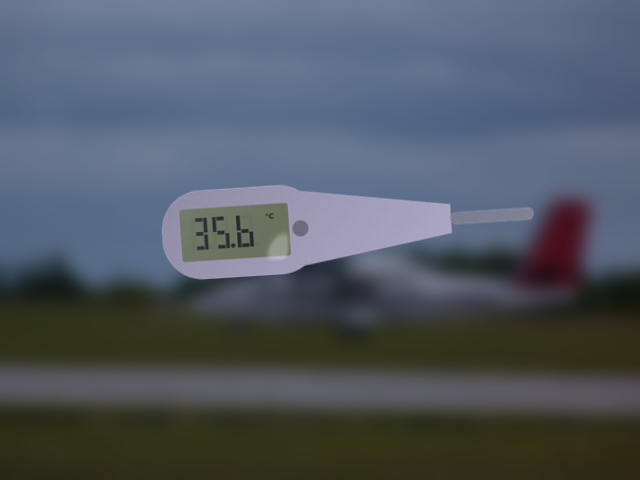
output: 35.6°C
